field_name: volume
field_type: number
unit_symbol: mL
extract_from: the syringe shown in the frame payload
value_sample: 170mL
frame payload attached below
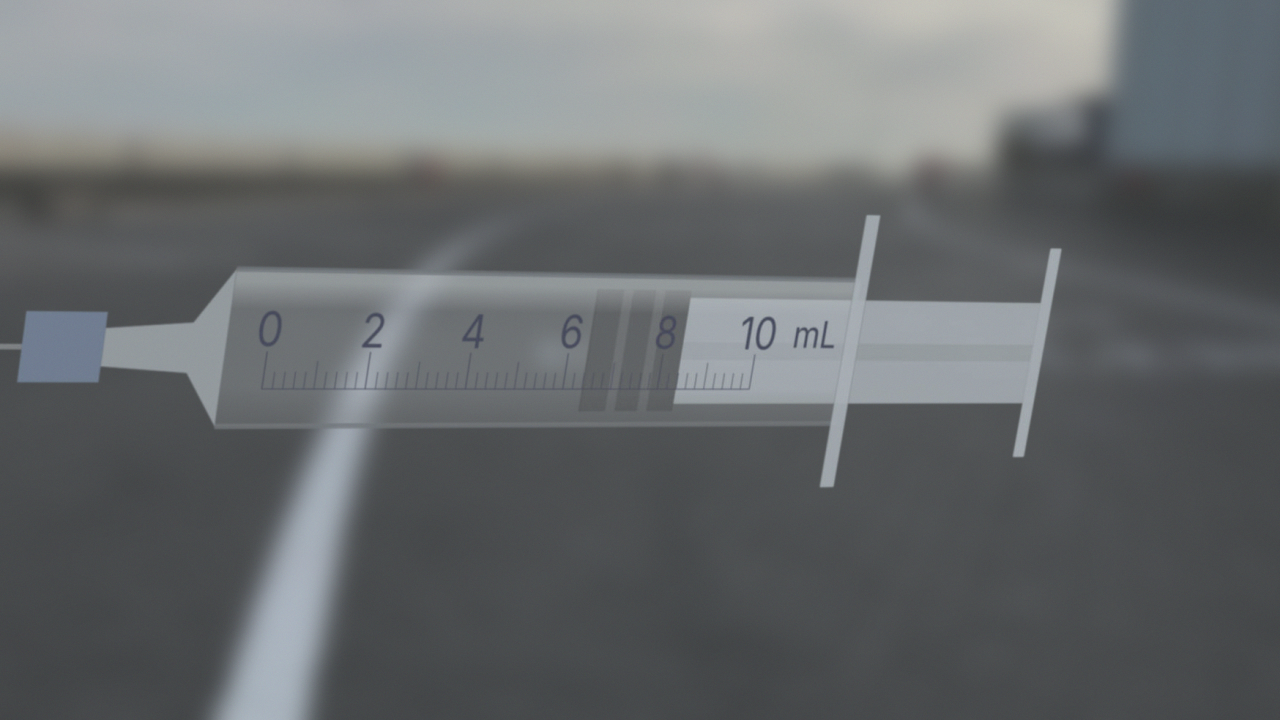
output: 6.4mL
